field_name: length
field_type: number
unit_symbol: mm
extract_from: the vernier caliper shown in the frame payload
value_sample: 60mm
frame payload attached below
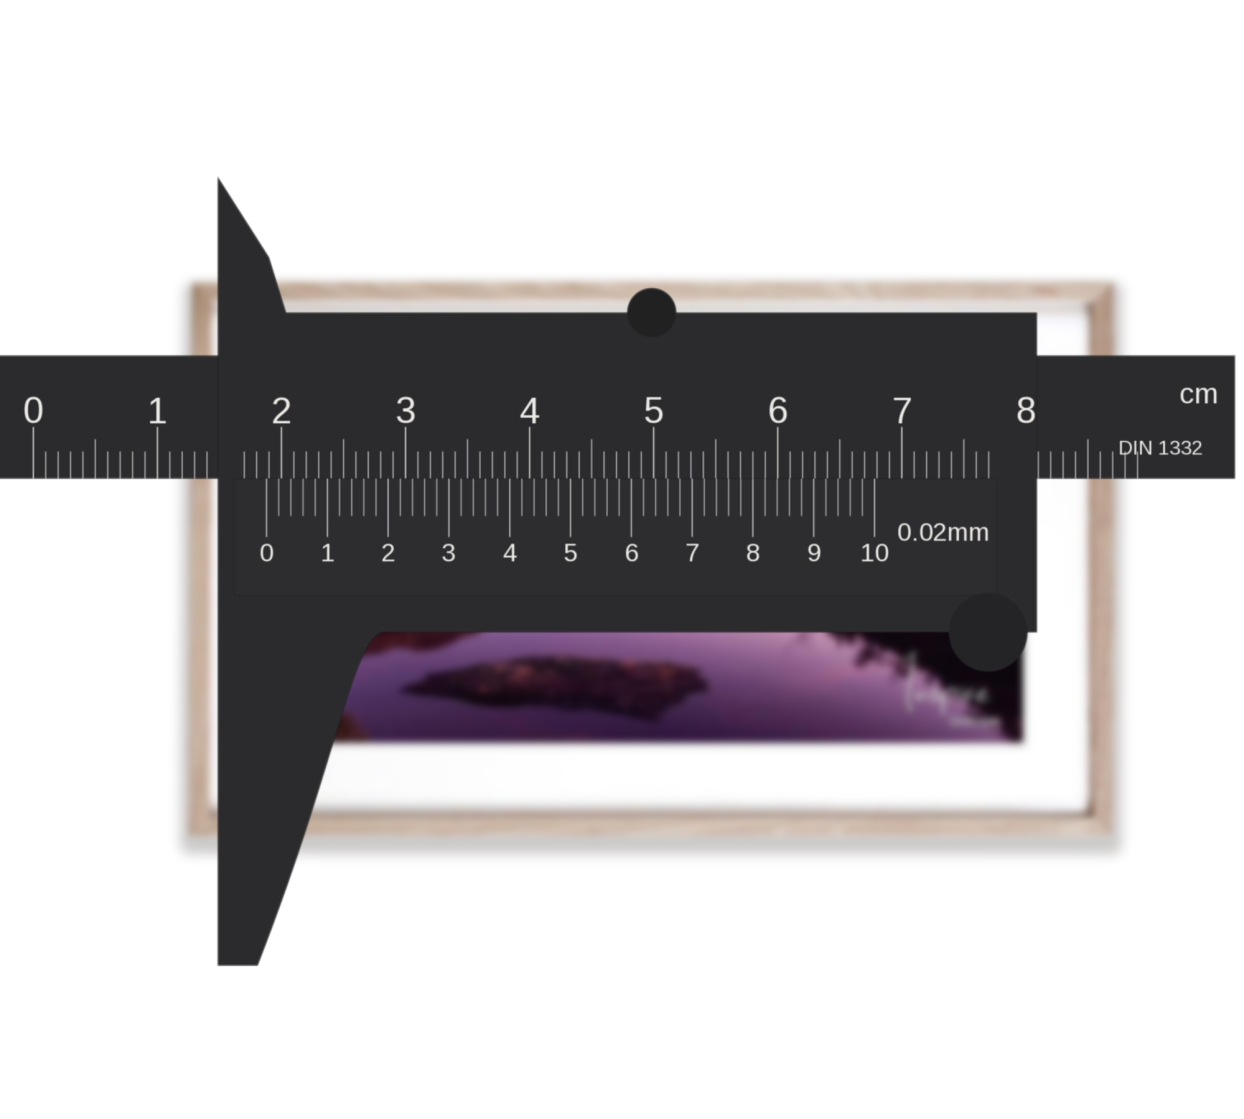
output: 18.8mm
